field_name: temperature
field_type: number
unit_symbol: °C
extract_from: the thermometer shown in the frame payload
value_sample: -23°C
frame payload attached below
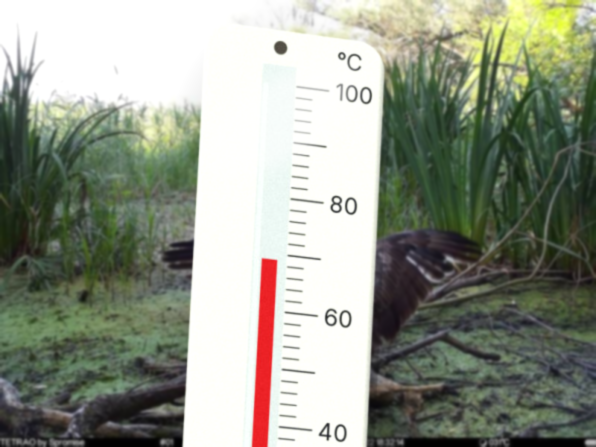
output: 69°C
